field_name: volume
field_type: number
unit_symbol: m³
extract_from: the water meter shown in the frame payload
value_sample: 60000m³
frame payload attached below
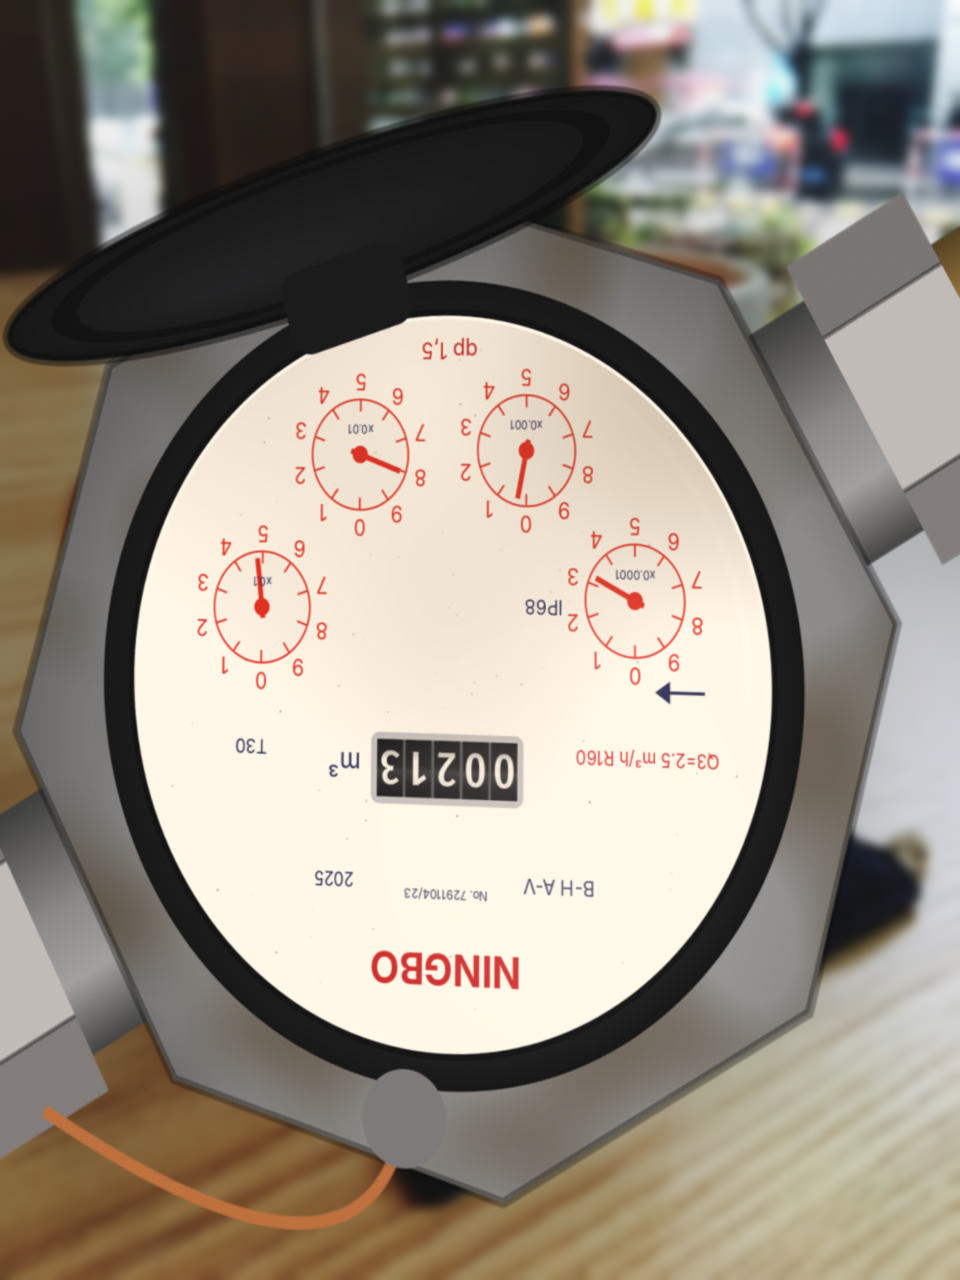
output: 213.4803m³
